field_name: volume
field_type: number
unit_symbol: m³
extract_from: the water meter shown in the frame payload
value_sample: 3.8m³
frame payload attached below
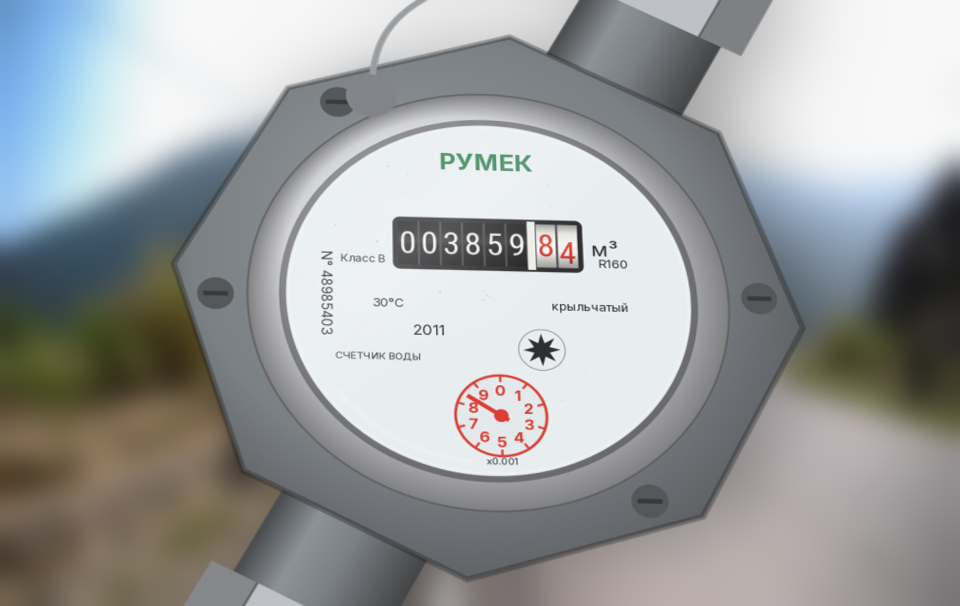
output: 3859.838m³
